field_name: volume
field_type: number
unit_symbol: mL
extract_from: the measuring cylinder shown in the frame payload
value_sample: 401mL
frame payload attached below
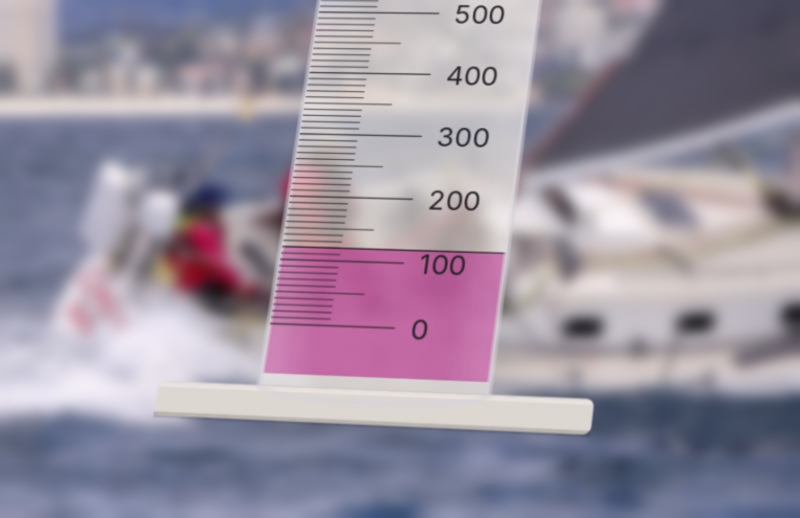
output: 120mL
